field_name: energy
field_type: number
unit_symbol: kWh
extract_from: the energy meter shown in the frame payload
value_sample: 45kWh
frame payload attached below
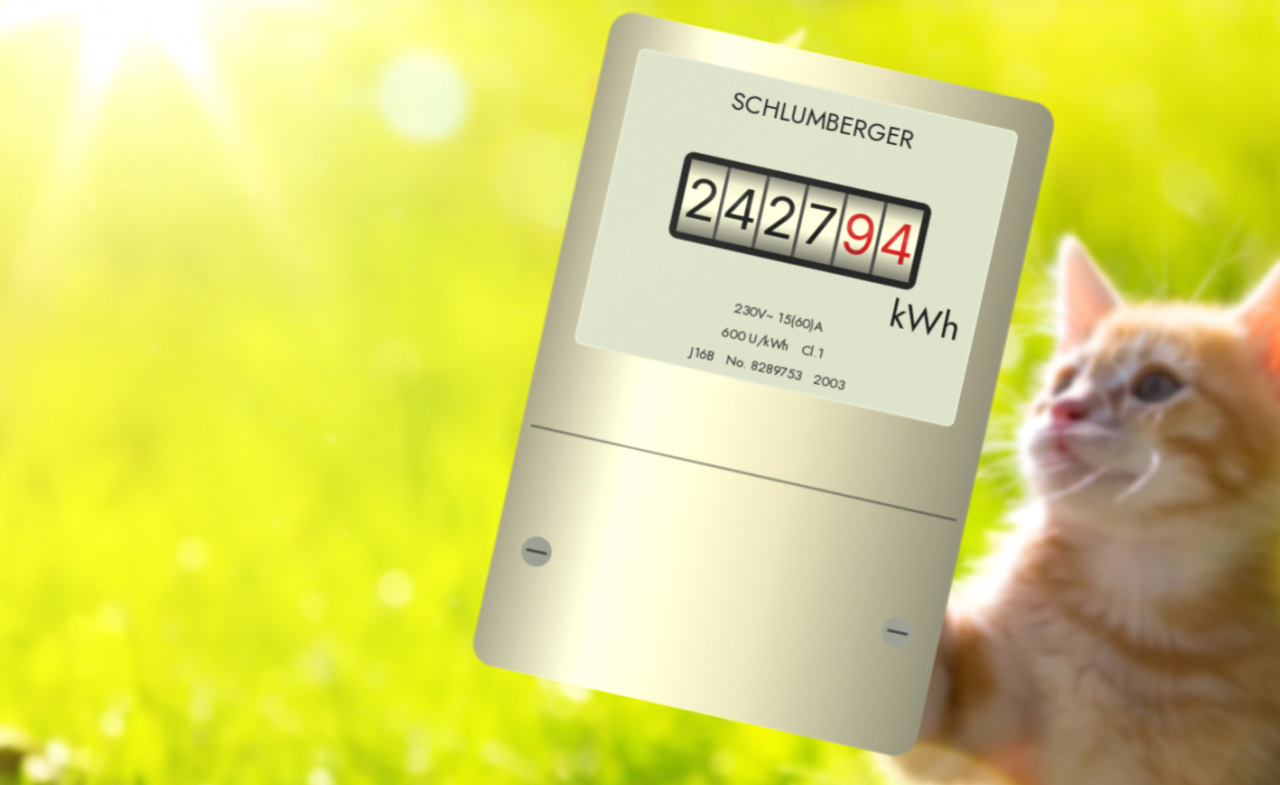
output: 2427.94kWh
